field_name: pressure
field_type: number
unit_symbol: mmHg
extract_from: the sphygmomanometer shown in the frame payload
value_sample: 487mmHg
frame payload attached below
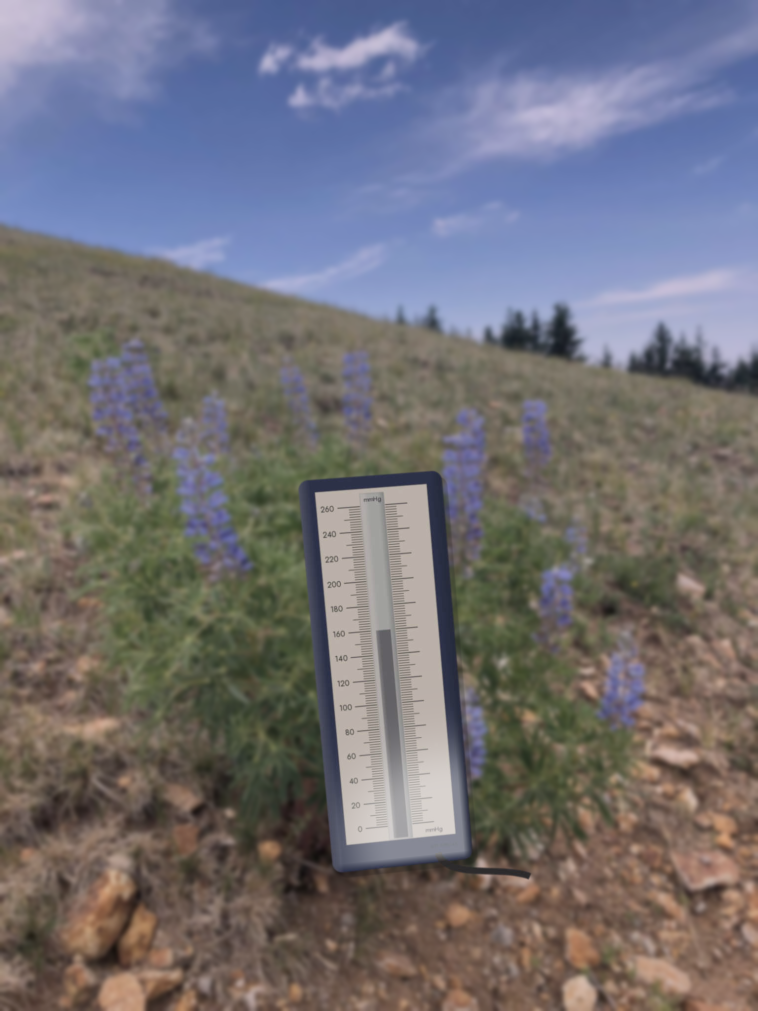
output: 160mmHg
